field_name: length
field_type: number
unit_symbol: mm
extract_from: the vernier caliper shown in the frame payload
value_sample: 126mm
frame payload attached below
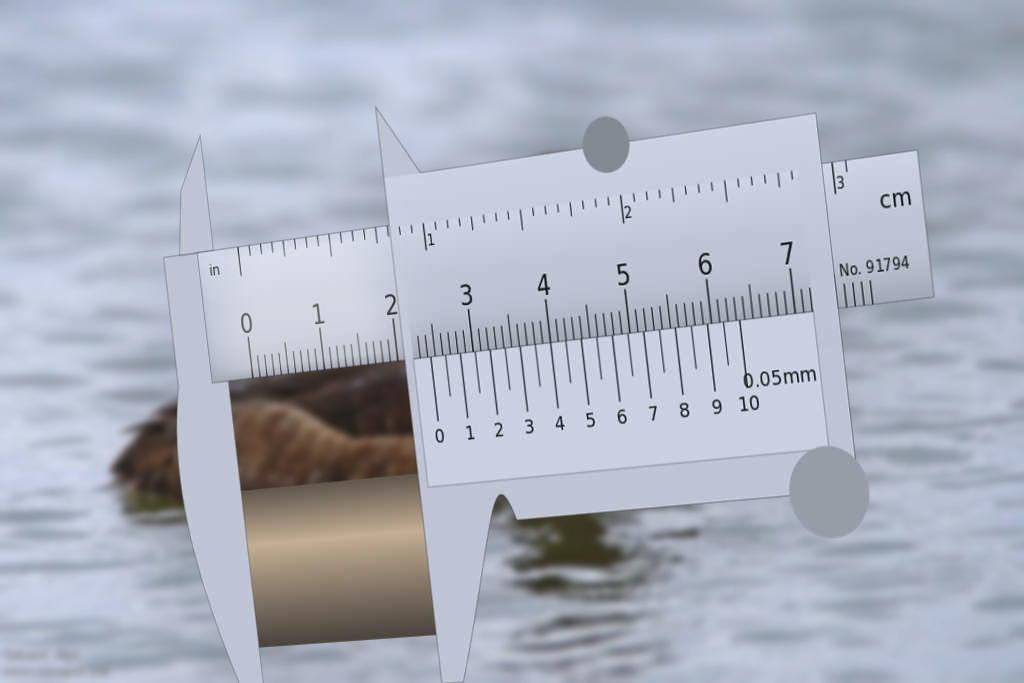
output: 24.4mm
